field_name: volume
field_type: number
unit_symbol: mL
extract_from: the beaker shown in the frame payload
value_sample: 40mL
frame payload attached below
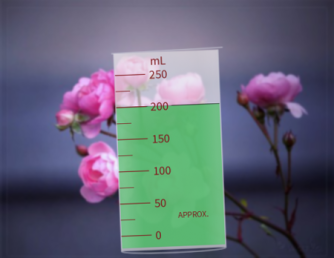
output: 200mL
